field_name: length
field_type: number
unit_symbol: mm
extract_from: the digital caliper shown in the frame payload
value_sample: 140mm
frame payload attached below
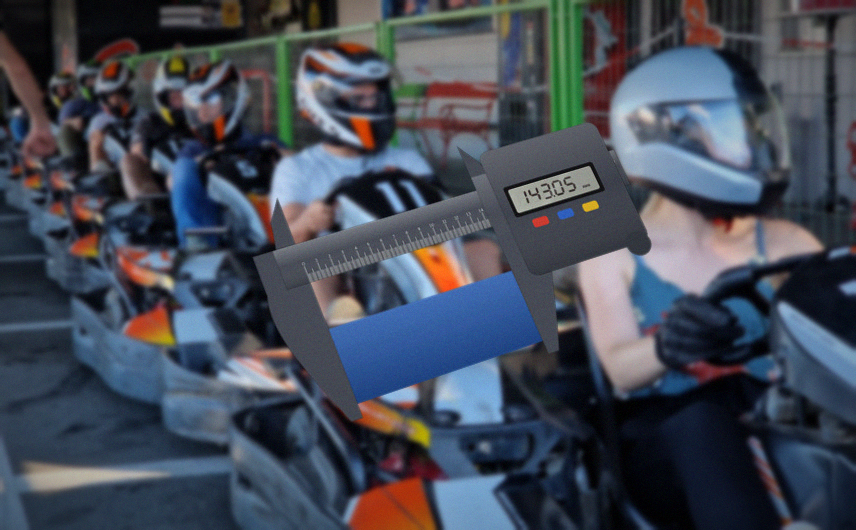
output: 143.05mm
